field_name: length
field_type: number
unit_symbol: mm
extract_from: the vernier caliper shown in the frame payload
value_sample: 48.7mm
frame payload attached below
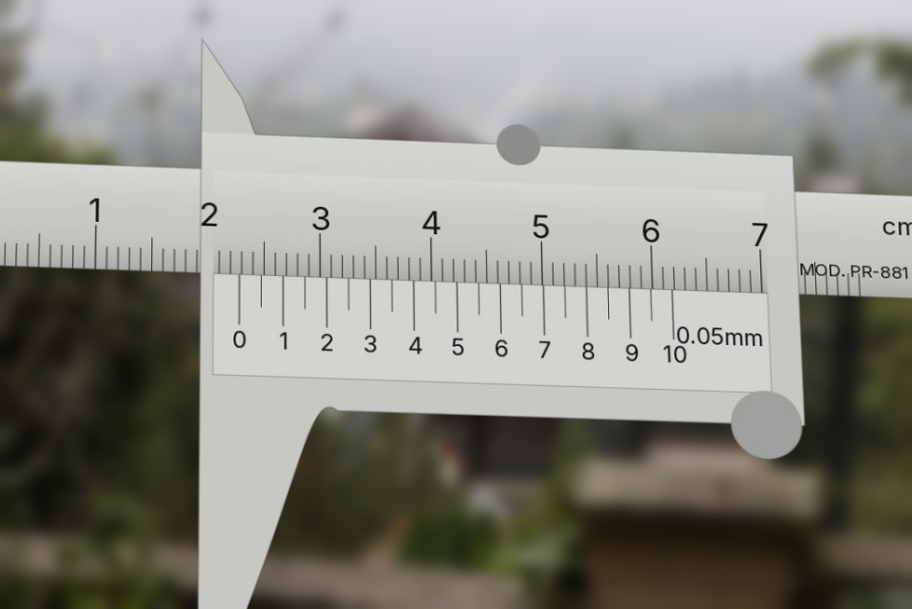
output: 22.8mm
